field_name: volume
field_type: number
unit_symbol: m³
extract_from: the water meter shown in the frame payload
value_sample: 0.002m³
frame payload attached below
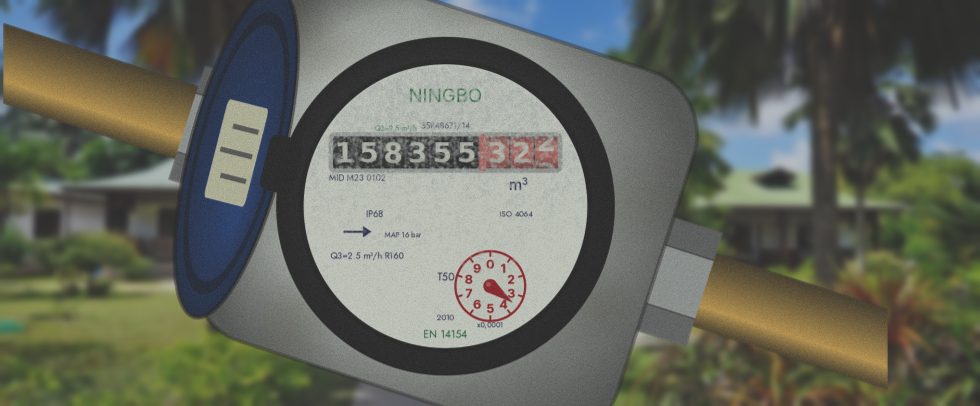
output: 158355.3223m³
